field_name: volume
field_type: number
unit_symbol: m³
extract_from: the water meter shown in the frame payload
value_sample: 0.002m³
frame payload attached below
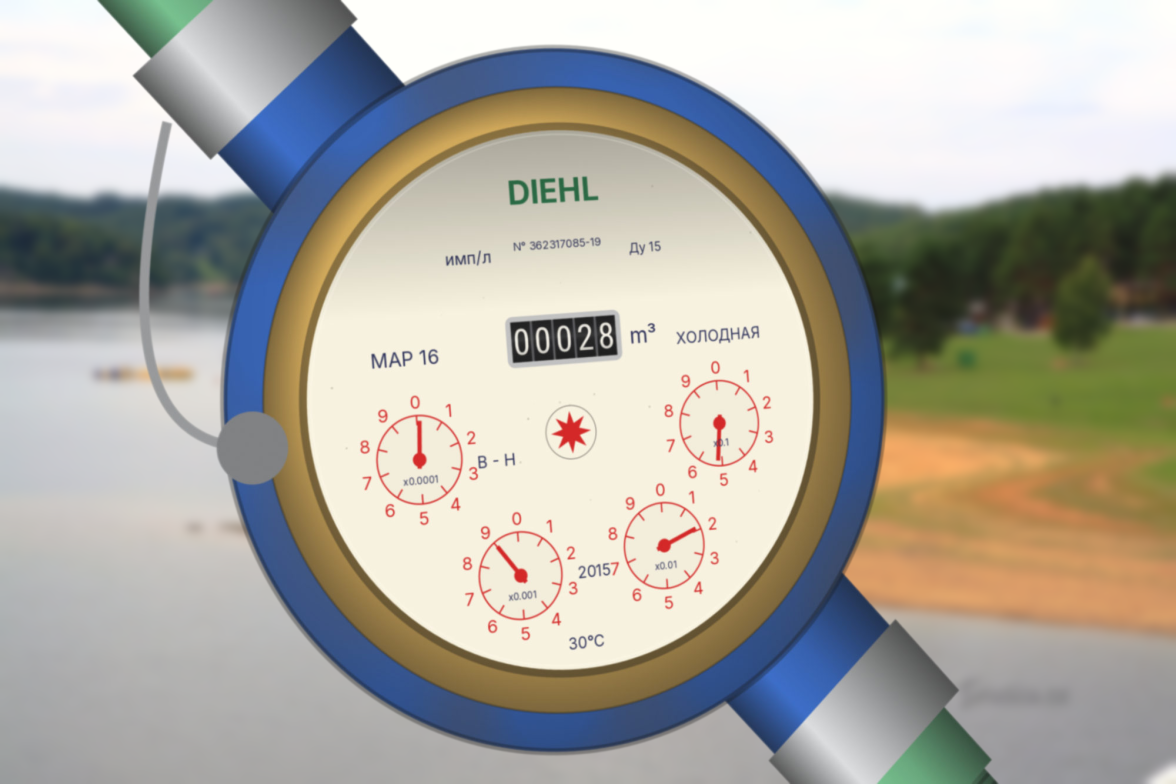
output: 28.5190m³
